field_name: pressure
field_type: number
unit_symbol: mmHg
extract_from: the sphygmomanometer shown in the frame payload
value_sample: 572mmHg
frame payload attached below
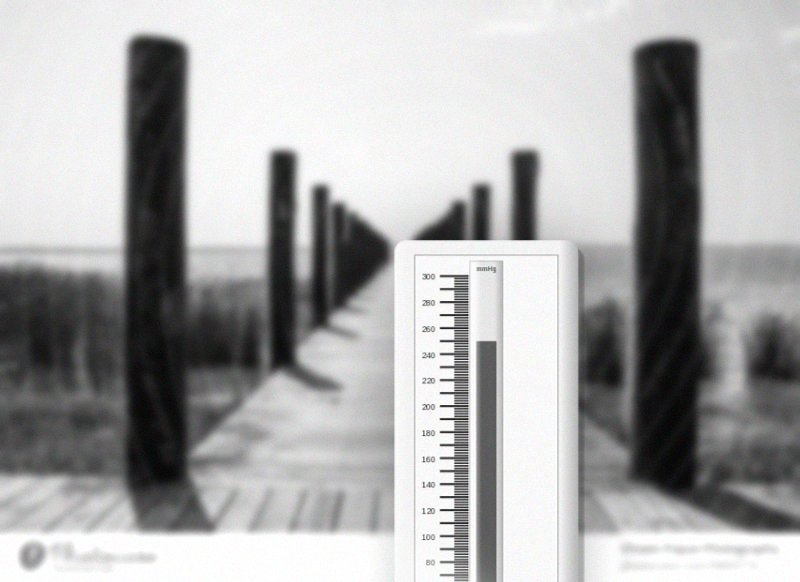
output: 250mmHg
